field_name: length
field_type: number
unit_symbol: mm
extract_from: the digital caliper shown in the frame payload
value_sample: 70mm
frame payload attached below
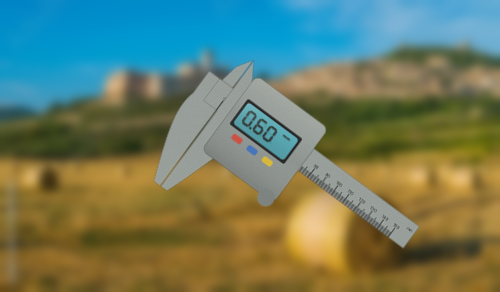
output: 0.60mm
